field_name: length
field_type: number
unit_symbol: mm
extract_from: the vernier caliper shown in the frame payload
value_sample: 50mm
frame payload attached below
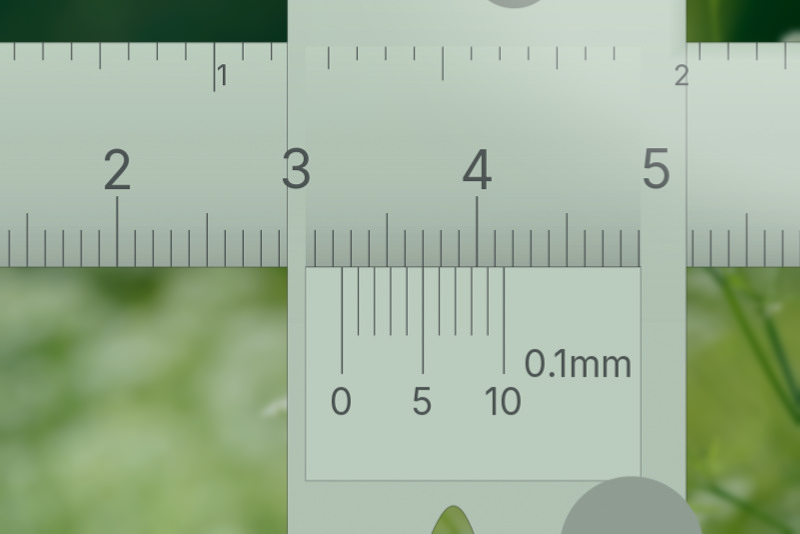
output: 32.5mm
